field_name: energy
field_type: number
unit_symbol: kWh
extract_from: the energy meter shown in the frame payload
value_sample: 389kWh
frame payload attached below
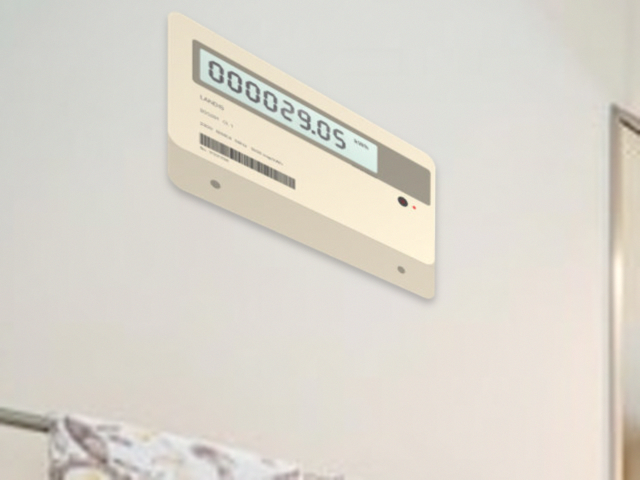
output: 29.05kWh
